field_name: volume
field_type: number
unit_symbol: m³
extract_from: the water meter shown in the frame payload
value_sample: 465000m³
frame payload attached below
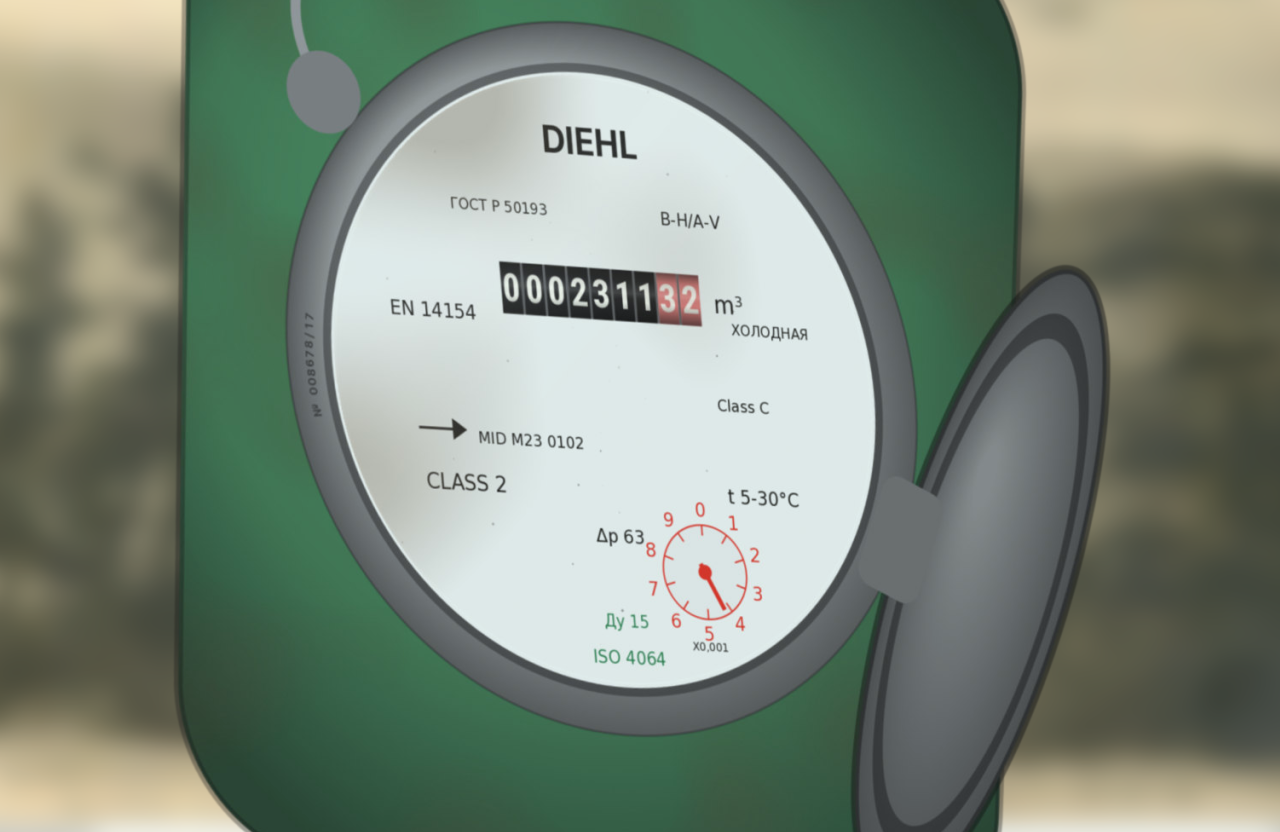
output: 2311.324m³
